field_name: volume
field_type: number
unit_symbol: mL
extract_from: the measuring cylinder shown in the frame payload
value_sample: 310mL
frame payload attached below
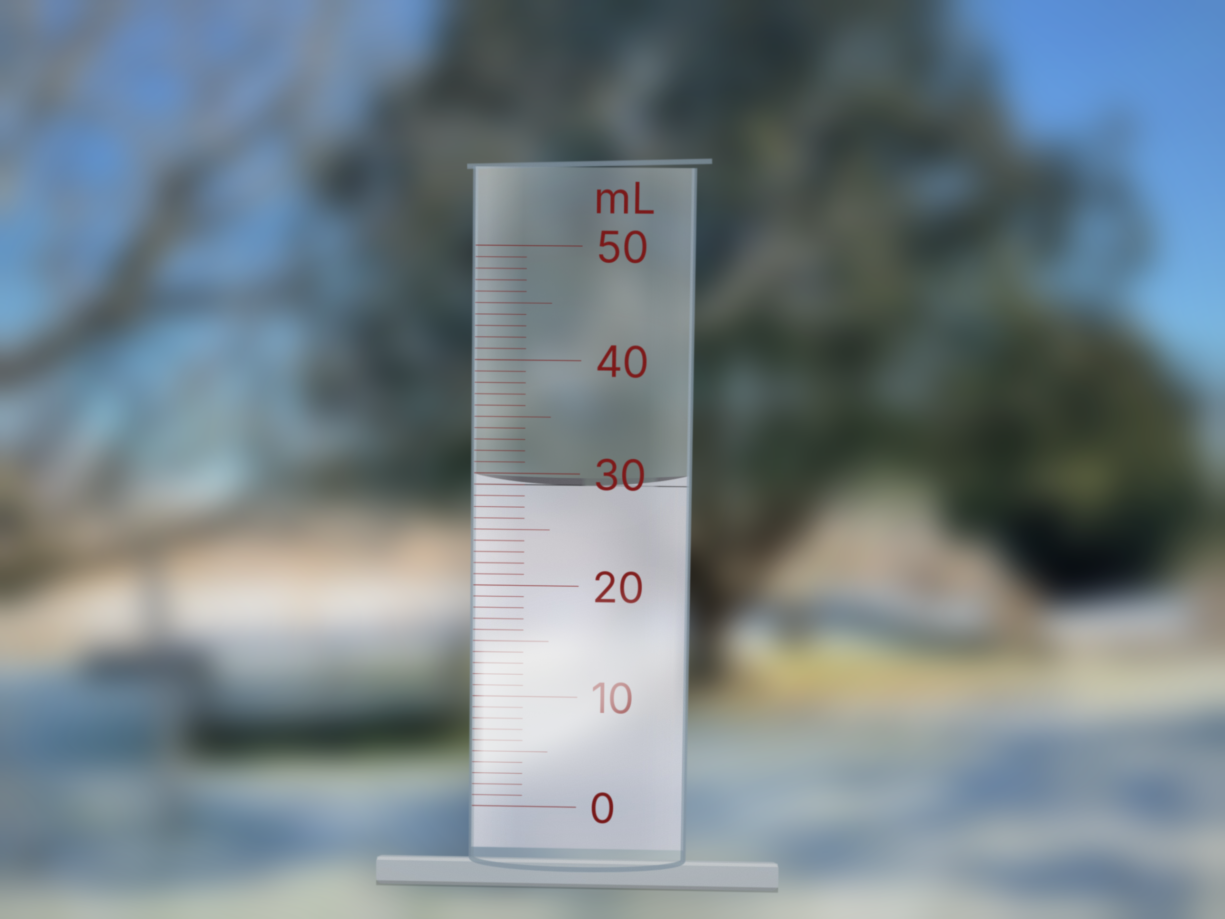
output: 29mL
